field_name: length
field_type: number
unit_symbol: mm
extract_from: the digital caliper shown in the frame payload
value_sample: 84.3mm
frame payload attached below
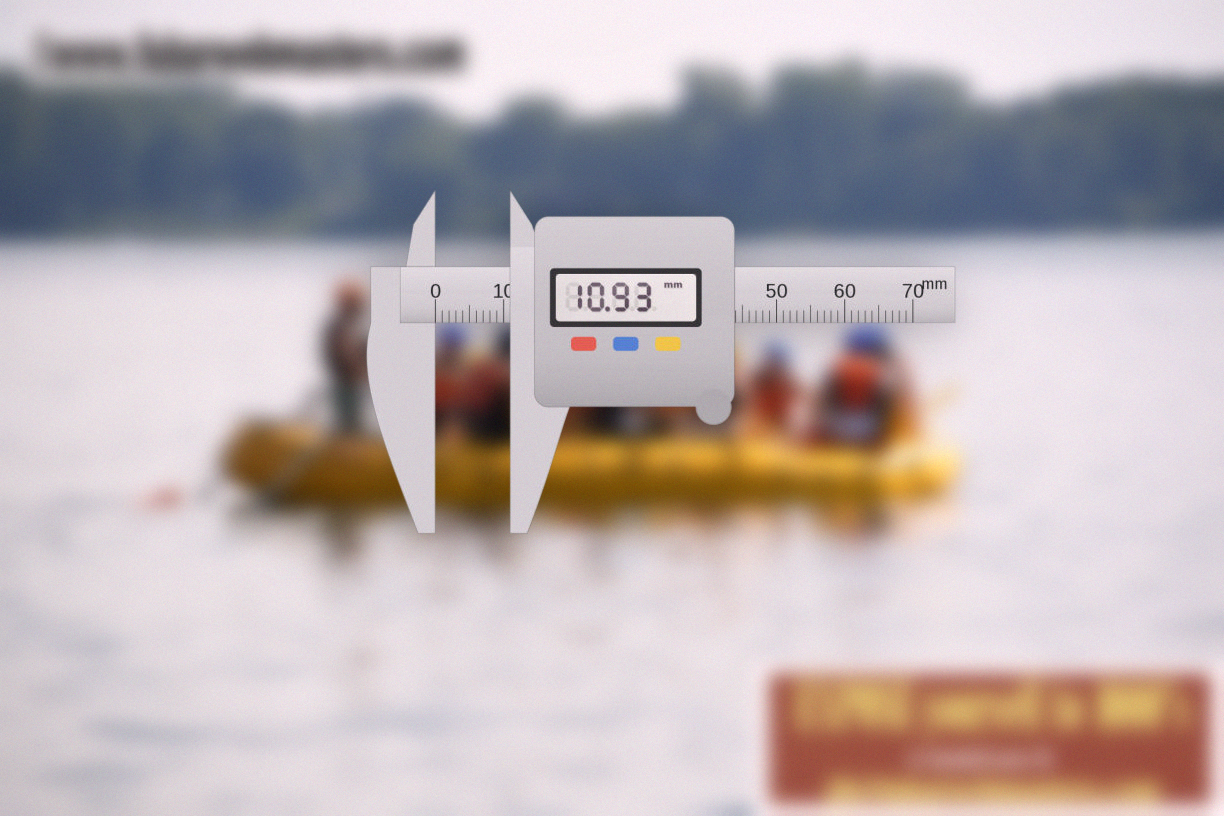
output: 10.93mm
